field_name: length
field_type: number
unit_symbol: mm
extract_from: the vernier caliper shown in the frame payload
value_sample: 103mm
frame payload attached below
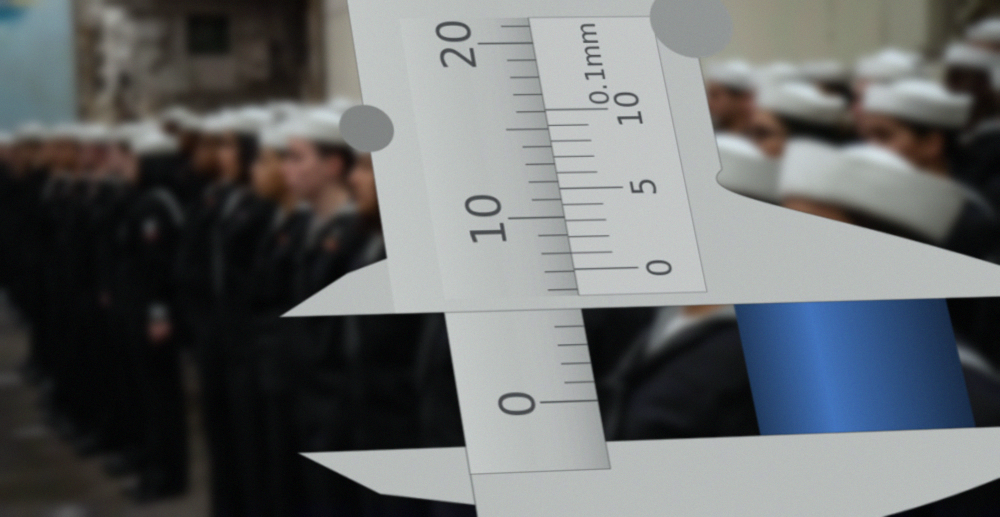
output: 7.1mm
